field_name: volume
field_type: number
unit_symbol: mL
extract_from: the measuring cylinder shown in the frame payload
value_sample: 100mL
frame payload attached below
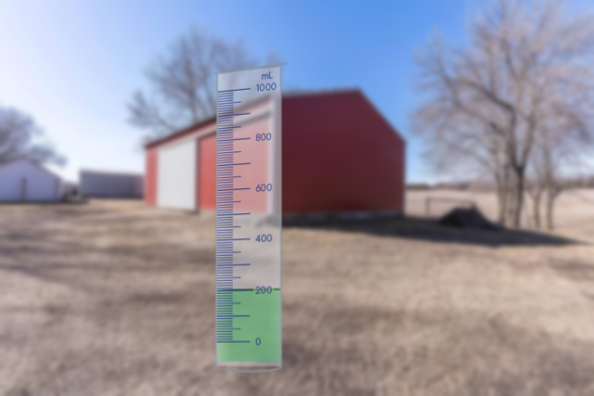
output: 200mL
